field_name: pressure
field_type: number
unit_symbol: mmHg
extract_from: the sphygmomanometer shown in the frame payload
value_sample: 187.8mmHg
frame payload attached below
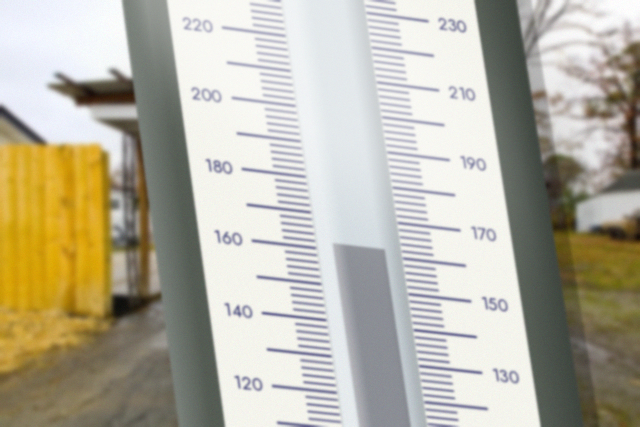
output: 162mmHg
